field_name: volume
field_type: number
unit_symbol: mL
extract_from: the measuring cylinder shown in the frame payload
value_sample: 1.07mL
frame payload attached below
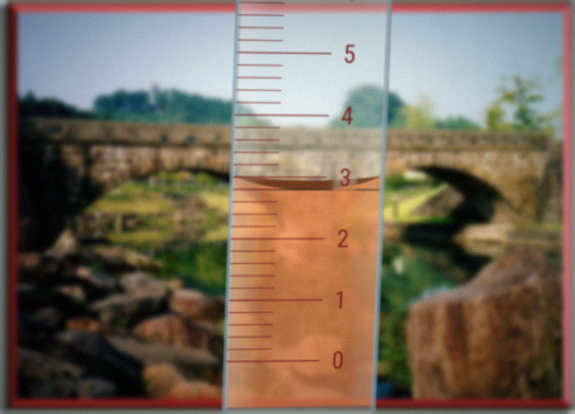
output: 2.8mL
